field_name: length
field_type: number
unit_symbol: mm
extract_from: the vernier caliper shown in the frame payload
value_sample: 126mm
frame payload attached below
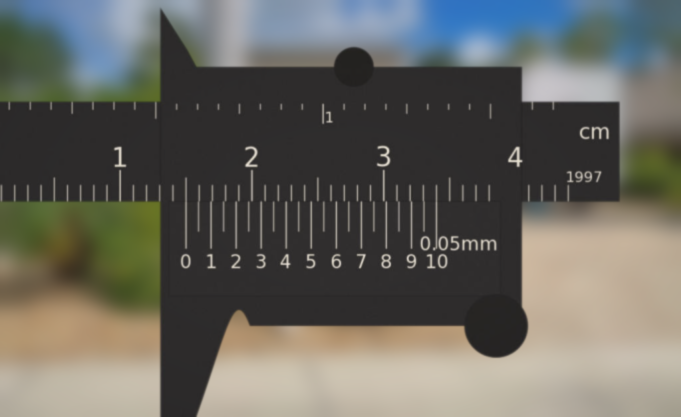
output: 15.0mm
